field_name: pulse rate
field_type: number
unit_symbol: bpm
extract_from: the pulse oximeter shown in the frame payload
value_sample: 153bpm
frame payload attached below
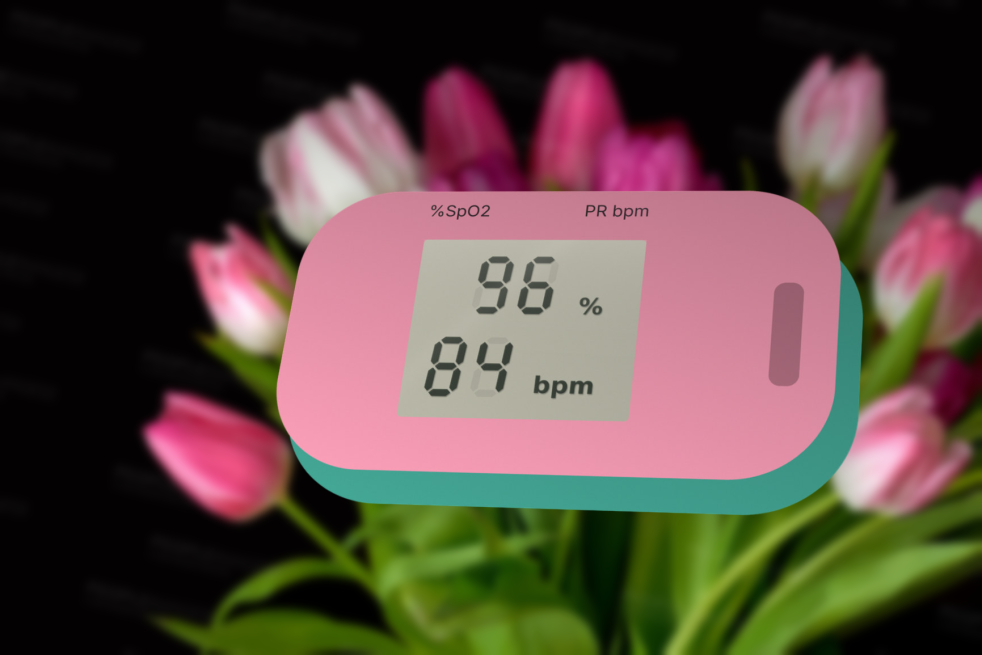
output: 84bpm
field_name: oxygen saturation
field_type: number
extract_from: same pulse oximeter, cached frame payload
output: 96%
